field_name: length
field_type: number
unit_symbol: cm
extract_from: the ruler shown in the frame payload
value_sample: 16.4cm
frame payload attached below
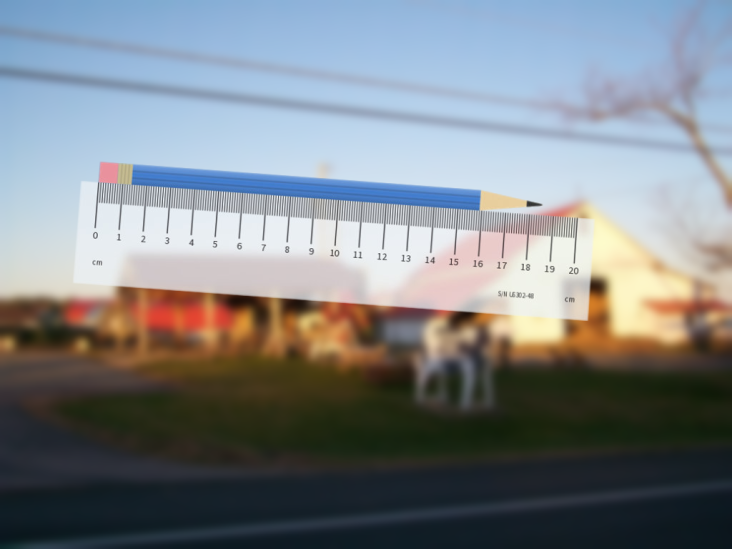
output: 18.5cm
